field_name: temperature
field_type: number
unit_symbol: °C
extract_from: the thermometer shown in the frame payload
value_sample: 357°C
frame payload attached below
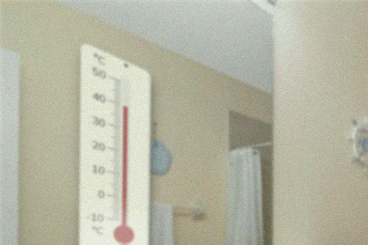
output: 40°C
